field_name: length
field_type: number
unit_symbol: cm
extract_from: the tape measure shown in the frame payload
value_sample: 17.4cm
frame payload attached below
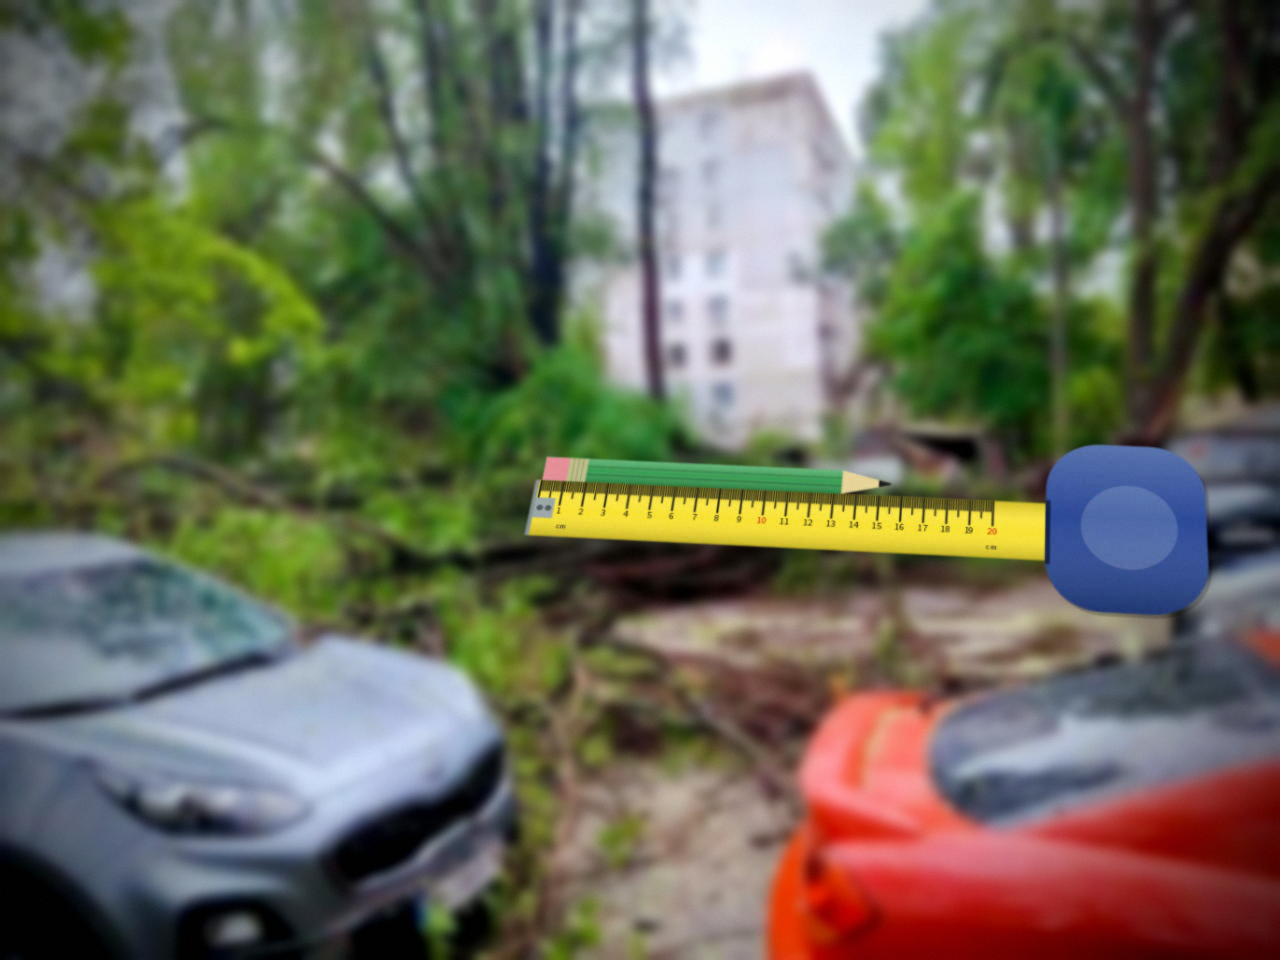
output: 15.5cm
